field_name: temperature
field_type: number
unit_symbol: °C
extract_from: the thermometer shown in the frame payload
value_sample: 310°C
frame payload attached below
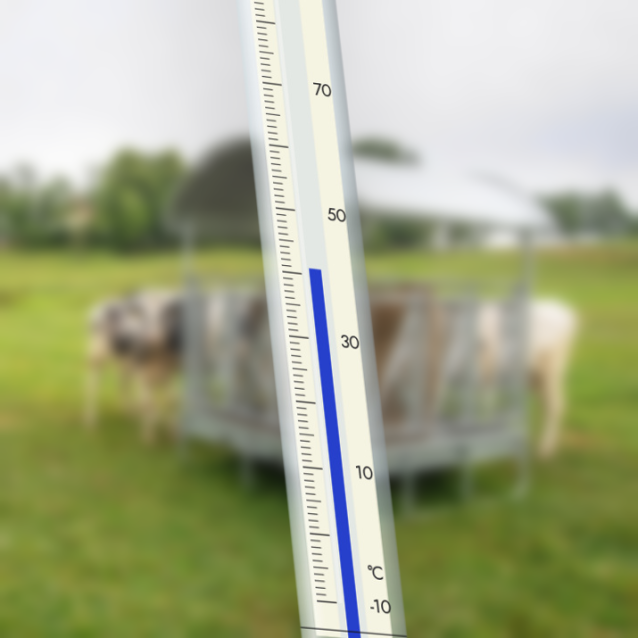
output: 41°C
